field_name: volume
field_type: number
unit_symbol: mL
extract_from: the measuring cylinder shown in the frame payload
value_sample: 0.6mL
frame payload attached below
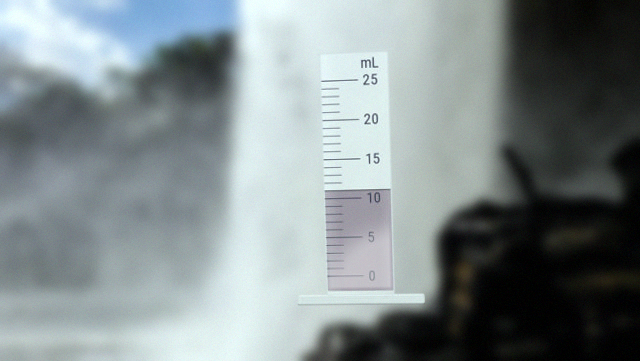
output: 11mL
